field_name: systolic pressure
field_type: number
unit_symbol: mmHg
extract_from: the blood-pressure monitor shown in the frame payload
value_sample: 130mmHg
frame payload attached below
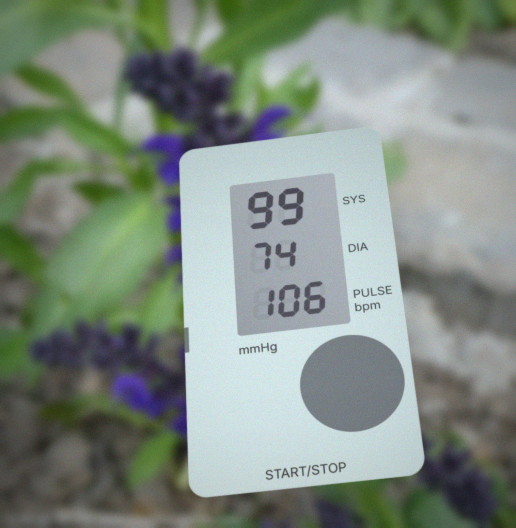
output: 99mmHg
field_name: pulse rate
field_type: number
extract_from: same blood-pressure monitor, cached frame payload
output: 106bpm
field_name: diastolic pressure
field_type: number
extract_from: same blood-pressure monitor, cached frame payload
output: 74mmHg
